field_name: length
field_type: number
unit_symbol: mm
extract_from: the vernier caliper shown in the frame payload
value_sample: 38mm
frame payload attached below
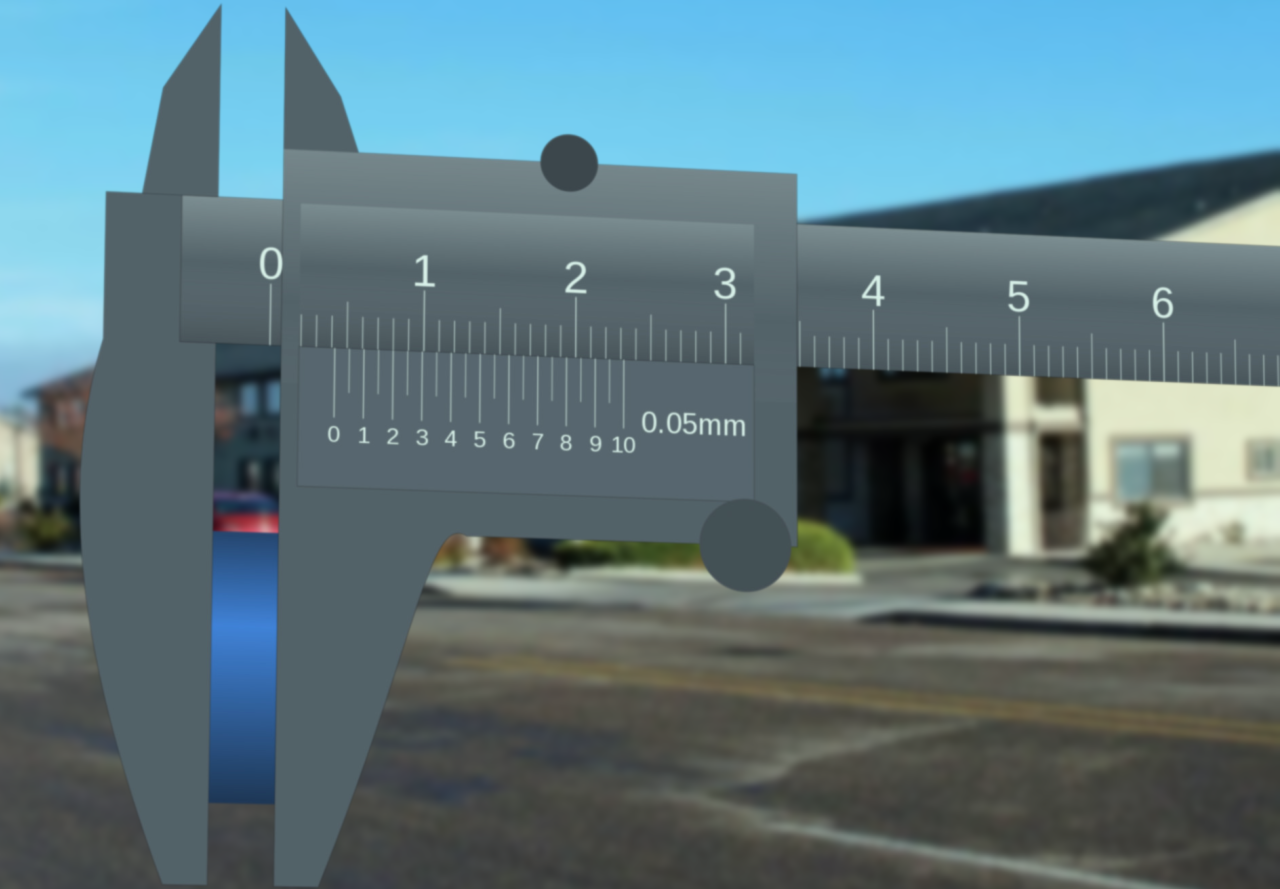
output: 4.2mm
